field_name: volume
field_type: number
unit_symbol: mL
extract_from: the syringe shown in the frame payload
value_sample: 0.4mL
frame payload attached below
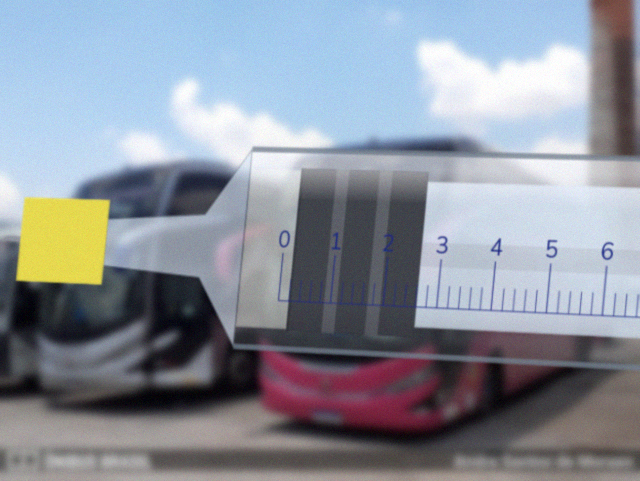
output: 0.2mL
